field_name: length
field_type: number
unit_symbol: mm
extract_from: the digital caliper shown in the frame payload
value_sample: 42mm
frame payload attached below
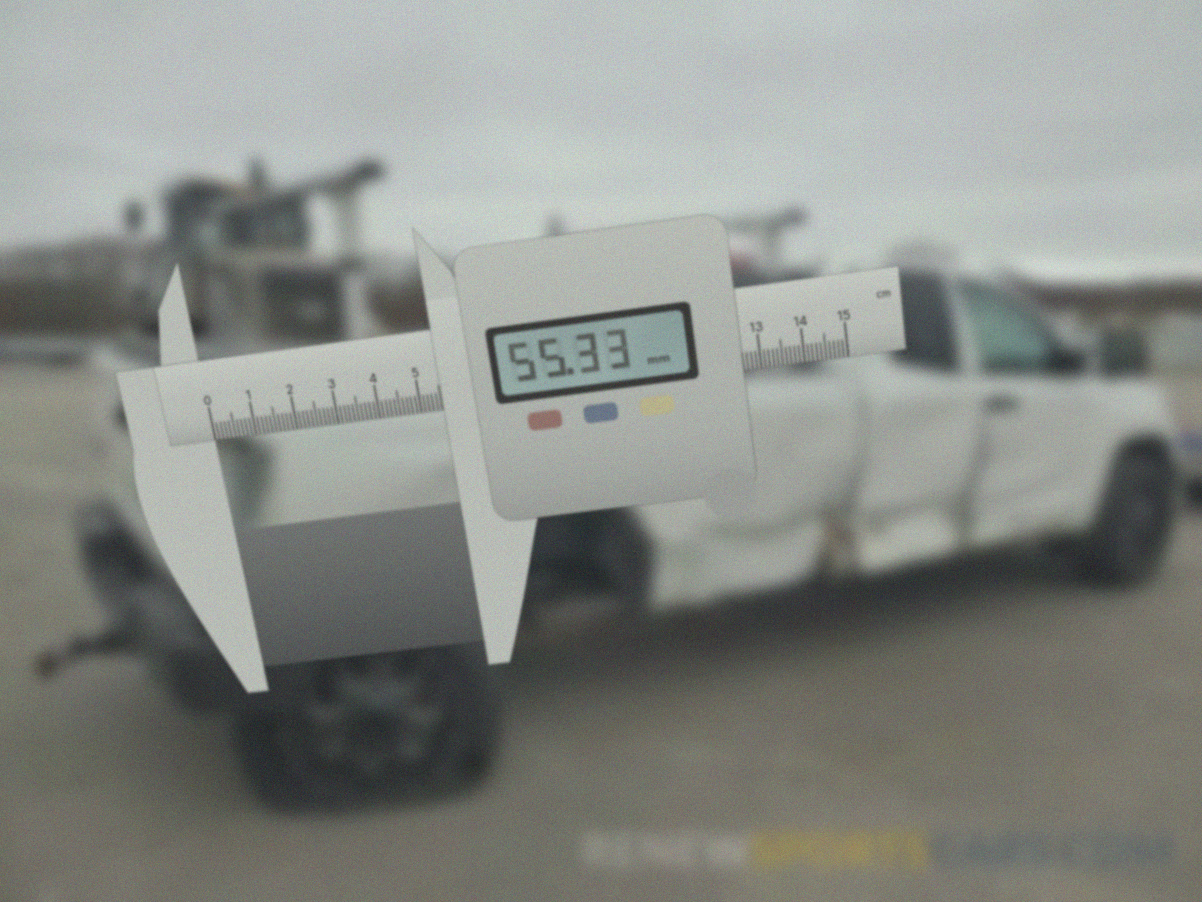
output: 55.33mm
